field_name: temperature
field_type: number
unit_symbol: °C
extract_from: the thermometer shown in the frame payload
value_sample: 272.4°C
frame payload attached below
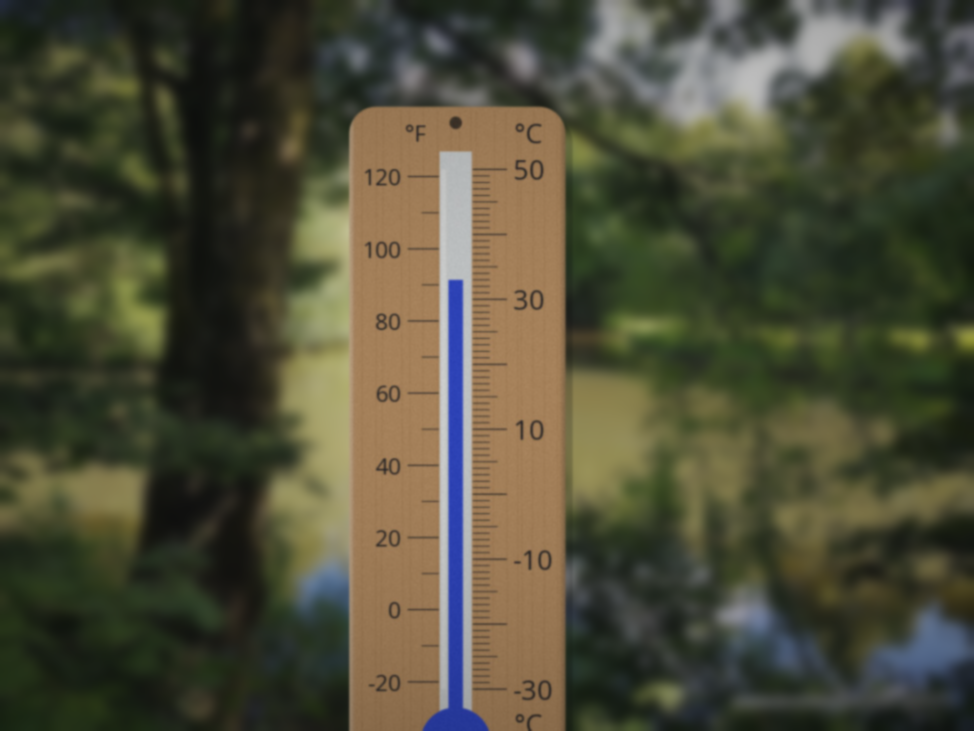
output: 33°C
